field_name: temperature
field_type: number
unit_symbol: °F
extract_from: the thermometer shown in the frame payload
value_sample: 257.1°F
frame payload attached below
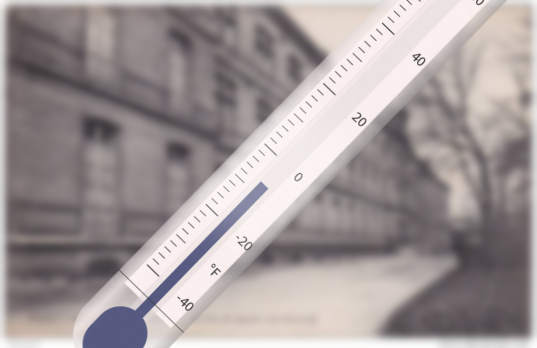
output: -7°F
